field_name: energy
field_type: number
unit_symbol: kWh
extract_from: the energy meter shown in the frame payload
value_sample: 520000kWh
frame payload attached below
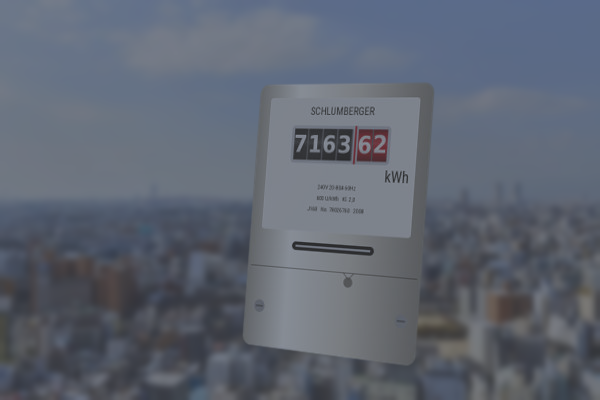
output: 7163.62kWh
